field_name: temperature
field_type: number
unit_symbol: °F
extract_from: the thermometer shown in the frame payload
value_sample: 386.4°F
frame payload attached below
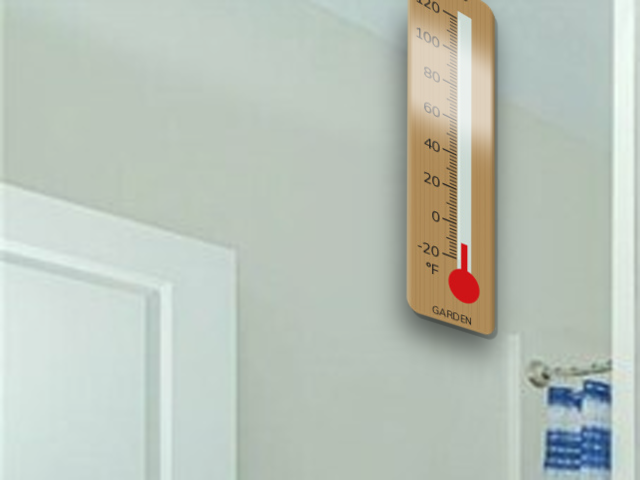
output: -10°F
